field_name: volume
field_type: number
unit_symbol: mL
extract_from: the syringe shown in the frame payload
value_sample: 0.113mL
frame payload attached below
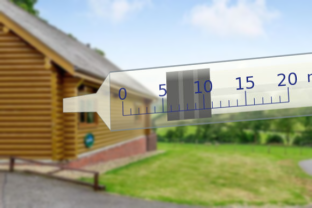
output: 5.5mL
